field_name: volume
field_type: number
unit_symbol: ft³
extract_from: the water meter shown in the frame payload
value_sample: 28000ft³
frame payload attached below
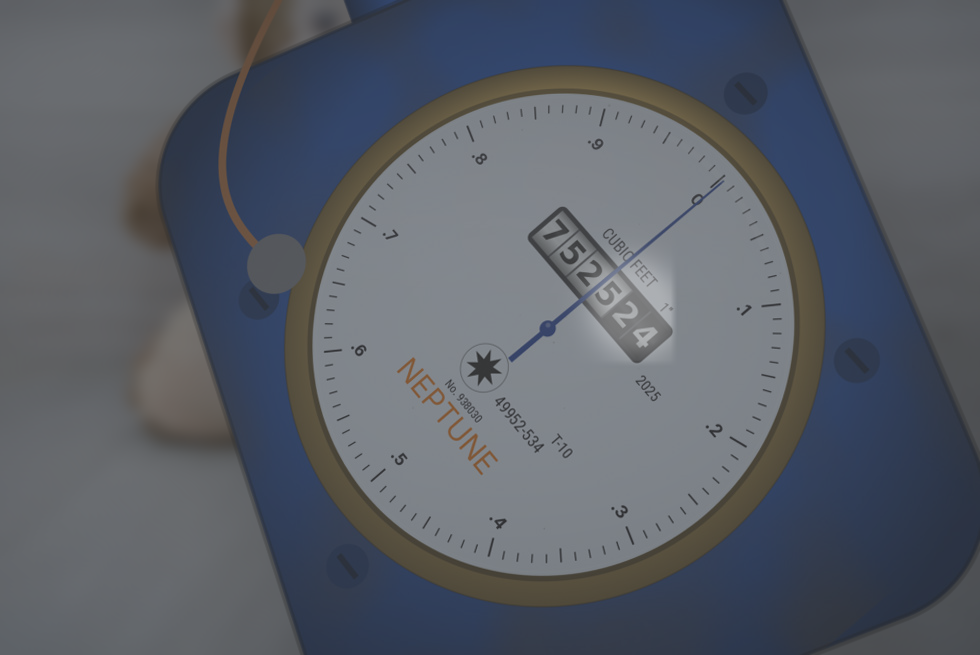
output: 752524.00ft³
